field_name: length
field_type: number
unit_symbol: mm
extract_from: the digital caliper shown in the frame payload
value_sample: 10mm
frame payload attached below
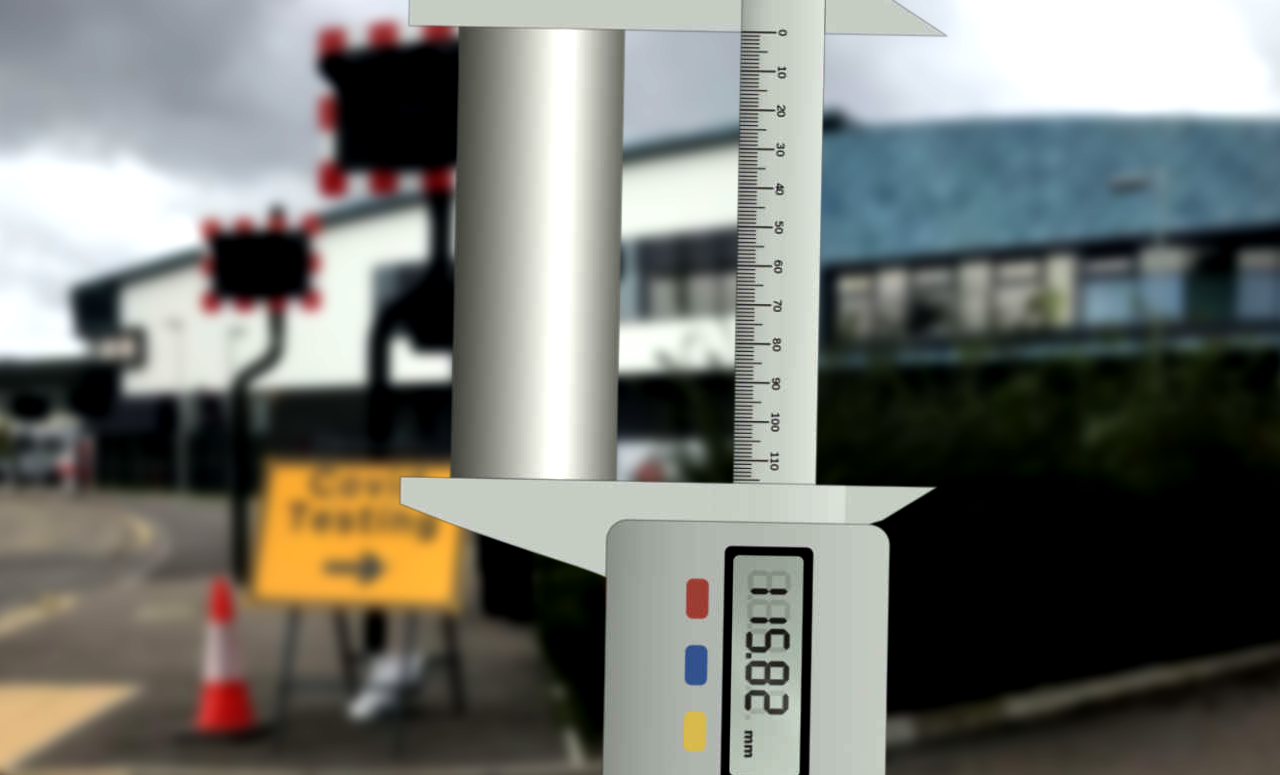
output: 115.82mm
